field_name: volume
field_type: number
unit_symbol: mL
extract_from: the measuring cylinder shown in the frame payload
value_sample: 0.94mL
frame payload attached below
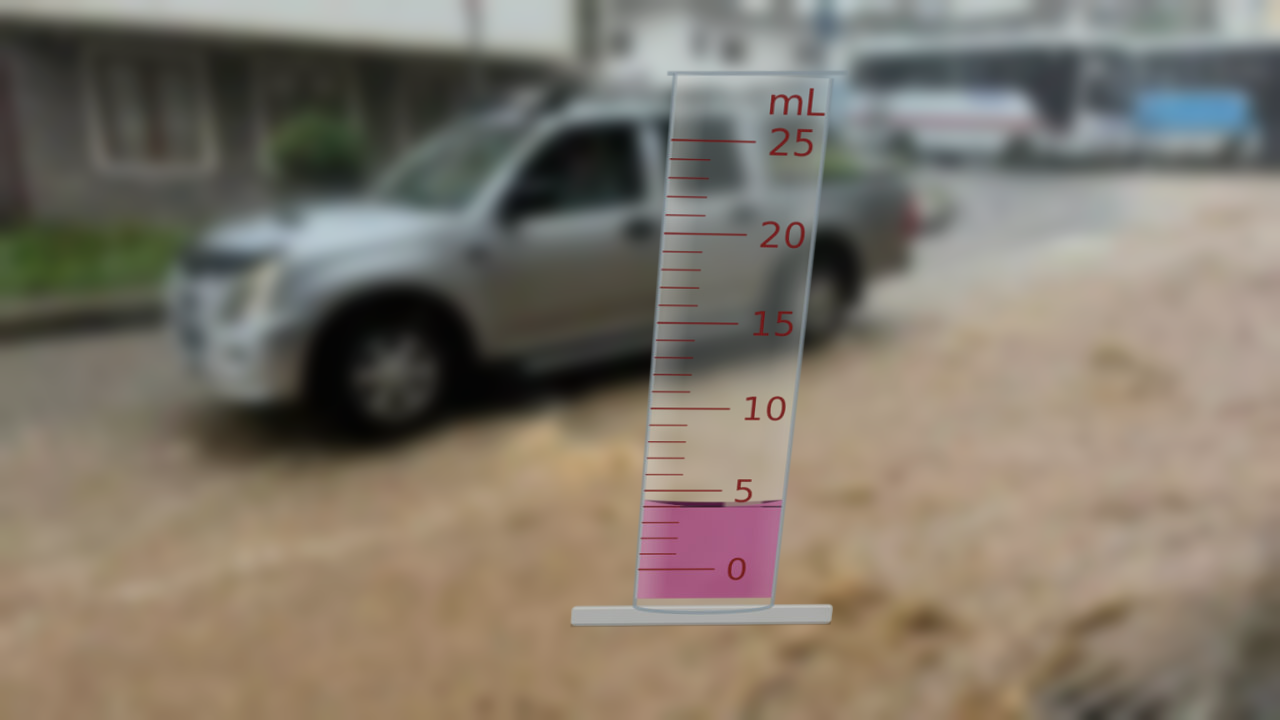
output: 4mL
